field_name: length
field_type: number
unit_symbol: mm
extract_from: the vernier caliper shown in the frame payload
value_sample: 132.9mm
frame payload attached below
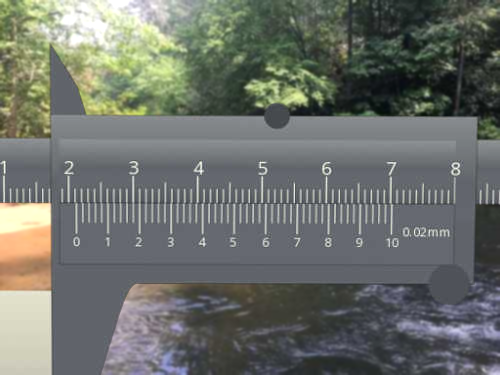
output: 21.2mm
